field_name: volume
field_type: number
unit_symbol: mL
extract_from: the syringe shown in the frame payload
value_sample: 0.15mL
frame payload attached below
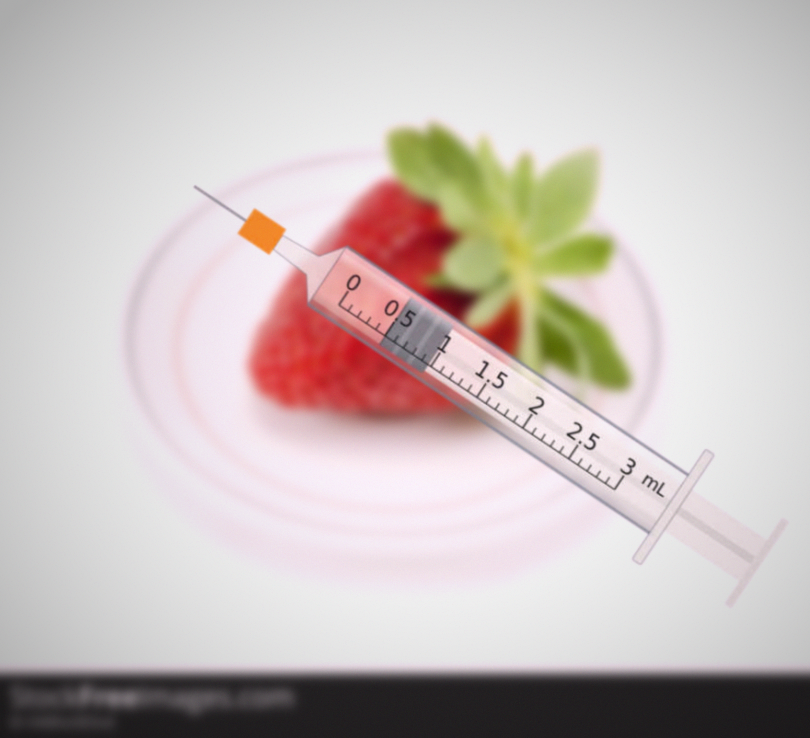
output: 0.5mL
